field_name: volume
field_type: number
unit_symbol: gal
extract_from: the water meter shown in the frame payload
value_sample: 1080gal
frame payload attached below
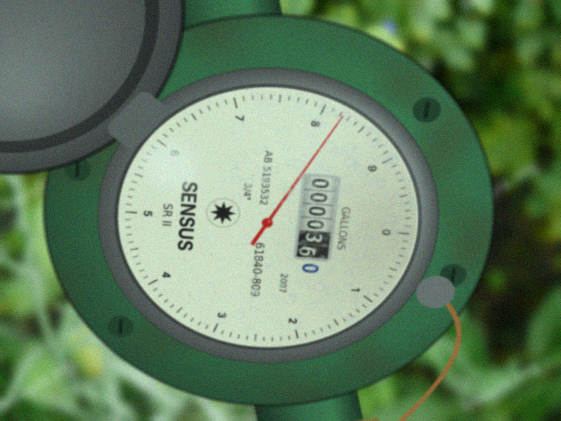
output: 358.2gal
